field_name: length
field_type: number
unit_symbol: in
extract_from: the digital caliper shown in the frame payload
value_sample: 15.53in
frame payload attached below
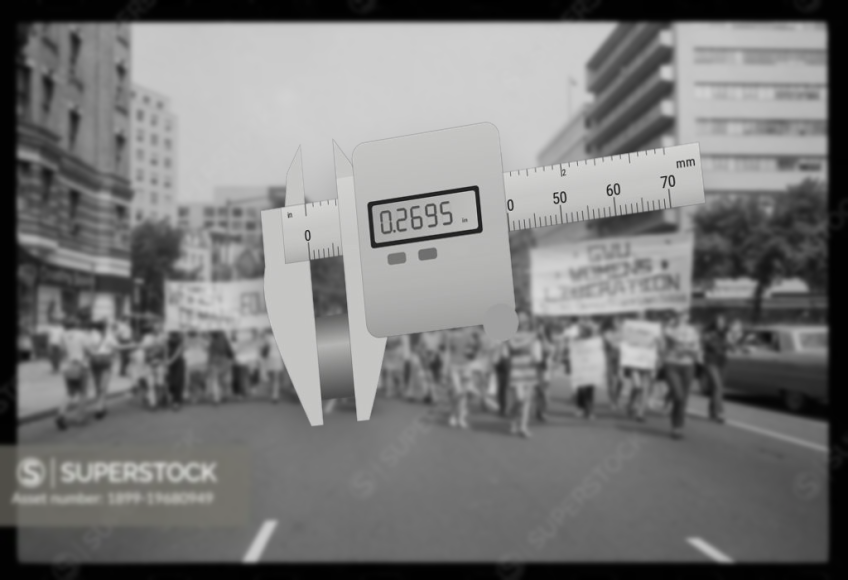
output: 0.2695in
